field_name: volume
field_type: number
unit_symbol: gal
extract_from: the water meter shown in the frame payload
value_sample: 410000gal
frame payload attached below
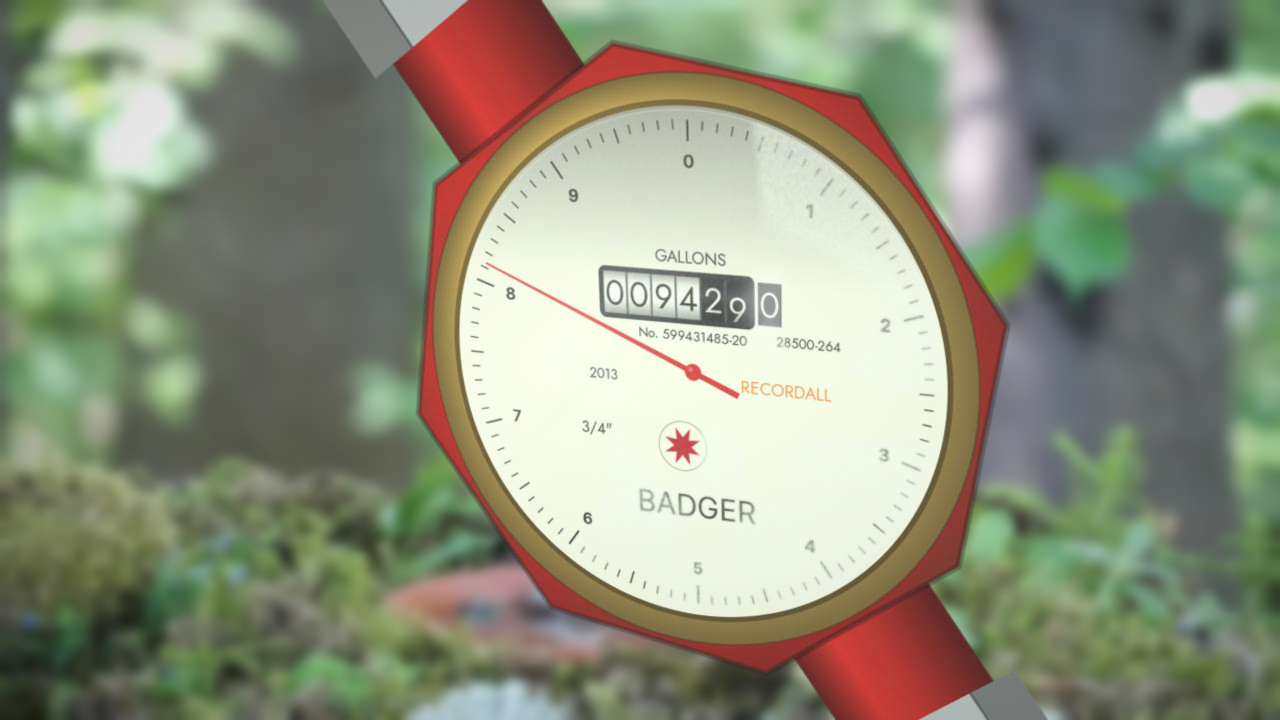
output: 94288.1gal
